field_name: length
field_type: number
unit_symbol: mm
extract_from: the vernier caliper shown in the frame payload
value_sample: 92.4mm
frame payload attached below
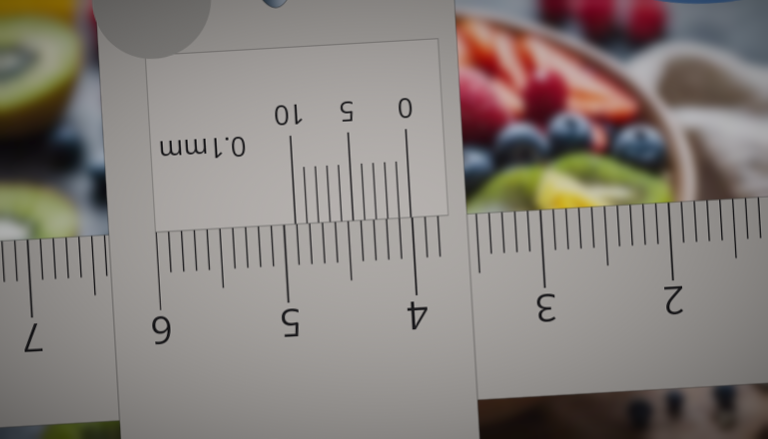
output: 40.1mm
